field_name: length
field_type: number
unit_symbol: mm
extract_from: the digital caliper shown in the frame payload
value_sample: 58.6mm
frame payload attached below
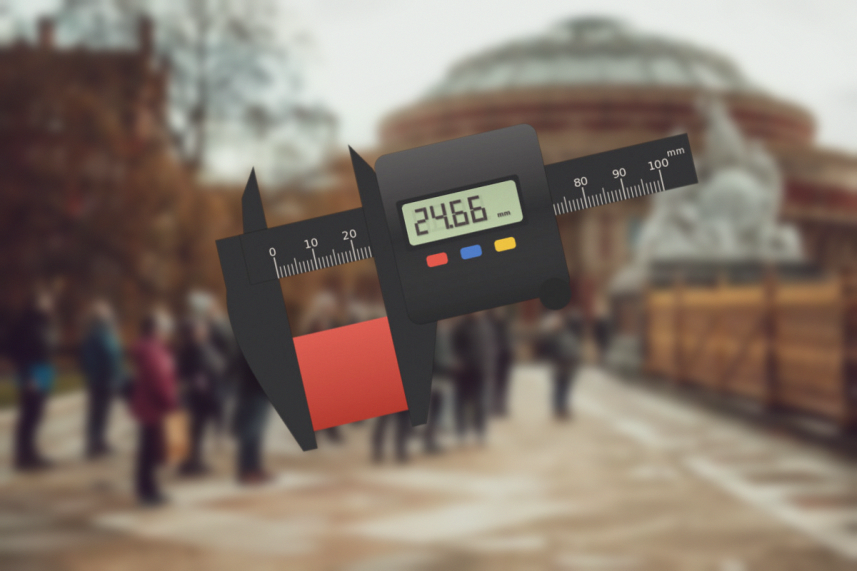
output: 24.66mm
